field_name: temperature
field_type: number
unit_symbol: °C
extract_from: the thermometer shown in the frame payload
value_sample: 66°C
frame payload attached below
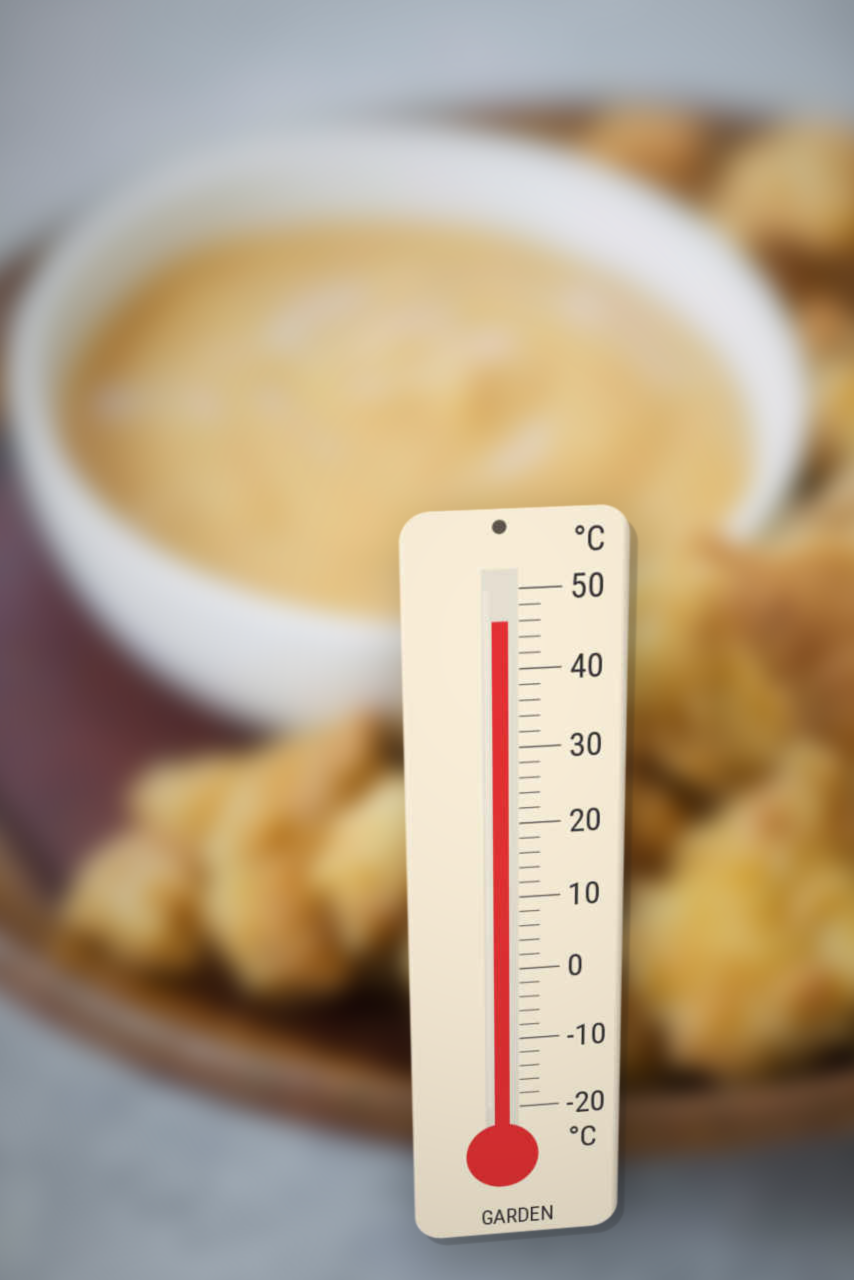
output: 46°C
